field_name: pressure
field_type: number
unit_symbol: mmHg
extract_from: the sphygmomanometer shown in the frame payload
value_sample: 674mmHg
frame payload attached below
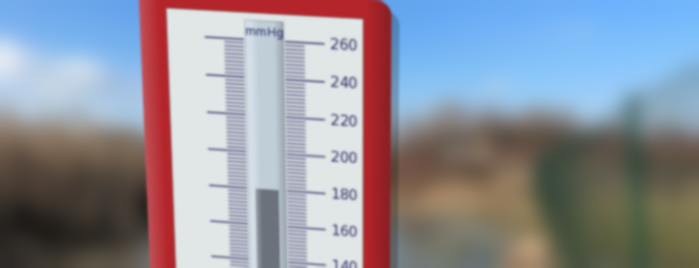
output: 180mmHg
